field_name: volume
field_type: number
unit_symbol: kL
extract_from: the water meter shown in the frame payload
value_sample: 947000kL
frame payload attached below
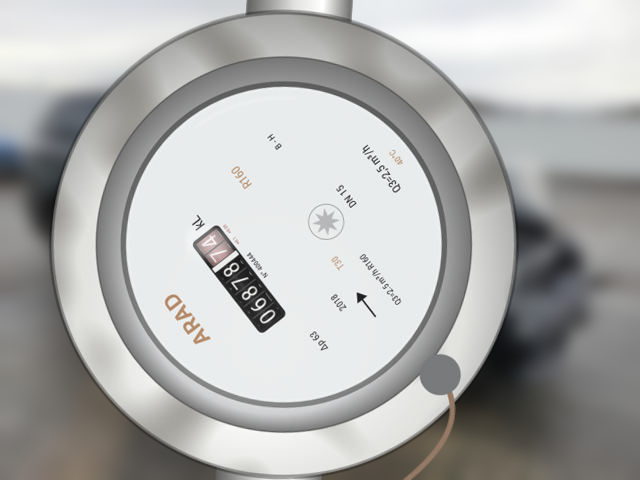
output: 6878.74kL
